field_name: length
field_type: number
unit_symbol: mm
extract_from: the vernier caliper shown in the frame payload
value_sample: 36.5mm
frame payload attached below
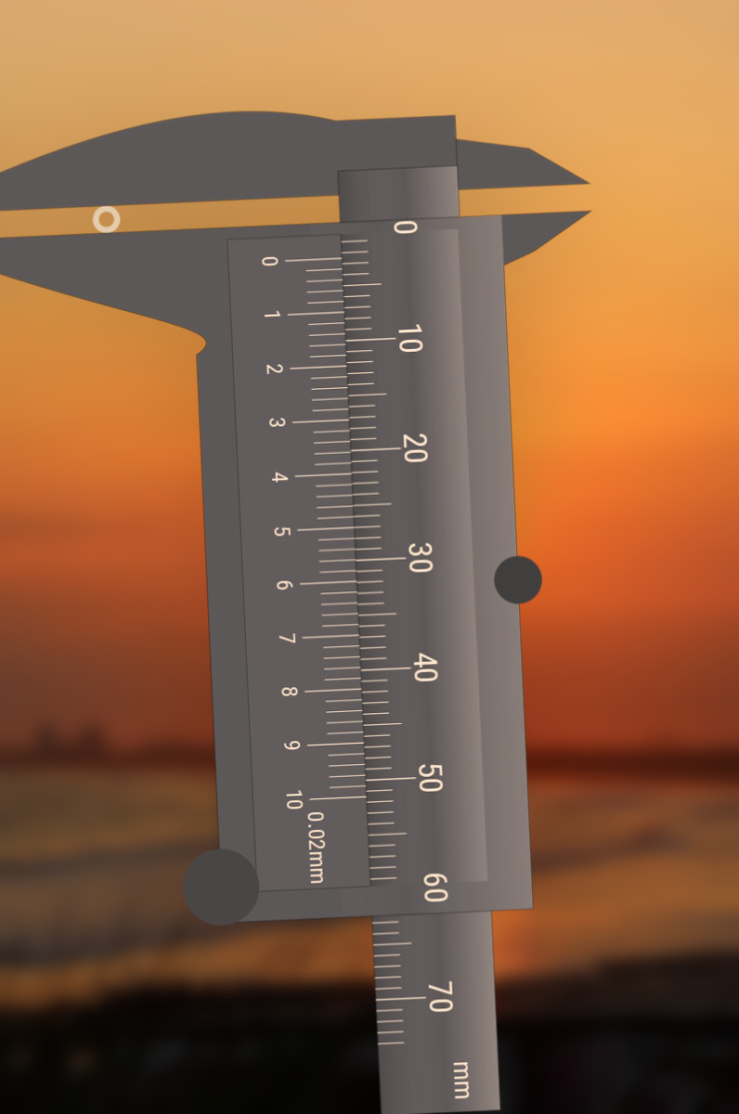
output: 2.5mm
